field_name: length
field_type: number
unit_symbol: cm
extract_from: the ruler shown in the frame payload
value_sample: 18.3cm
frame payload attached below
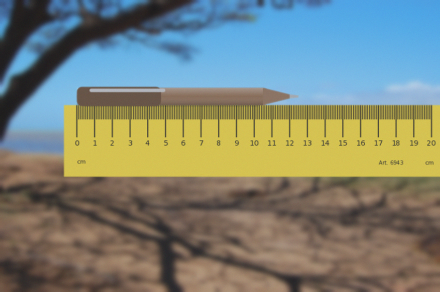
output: 12.5cm
